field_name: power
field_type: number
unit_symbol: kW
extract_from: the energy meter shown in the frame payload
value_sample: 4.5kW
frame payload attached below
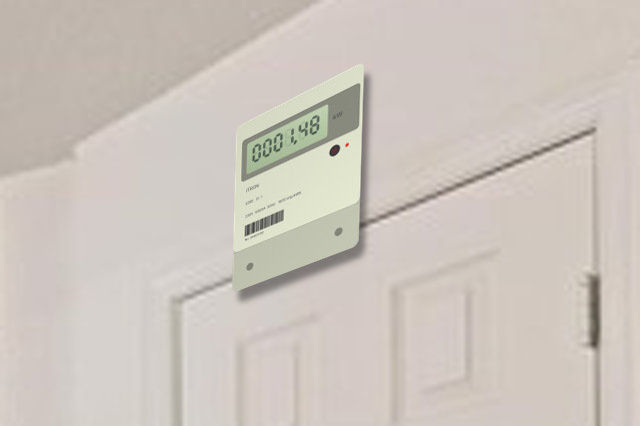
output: 1.48kW
